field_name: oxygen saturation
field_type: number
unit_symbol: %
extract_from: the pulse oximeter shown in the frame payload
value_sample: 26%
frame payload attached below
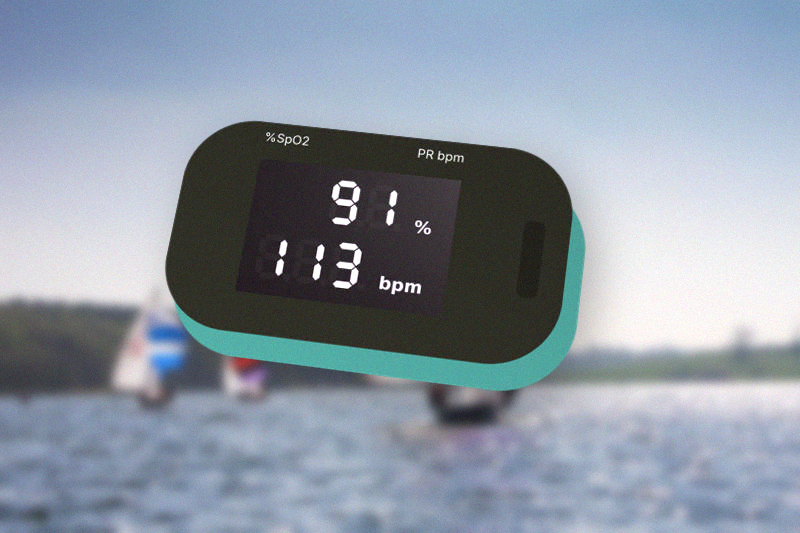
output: 91%
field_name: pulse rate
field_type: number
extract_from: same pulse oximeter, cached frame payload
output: 113bpm
